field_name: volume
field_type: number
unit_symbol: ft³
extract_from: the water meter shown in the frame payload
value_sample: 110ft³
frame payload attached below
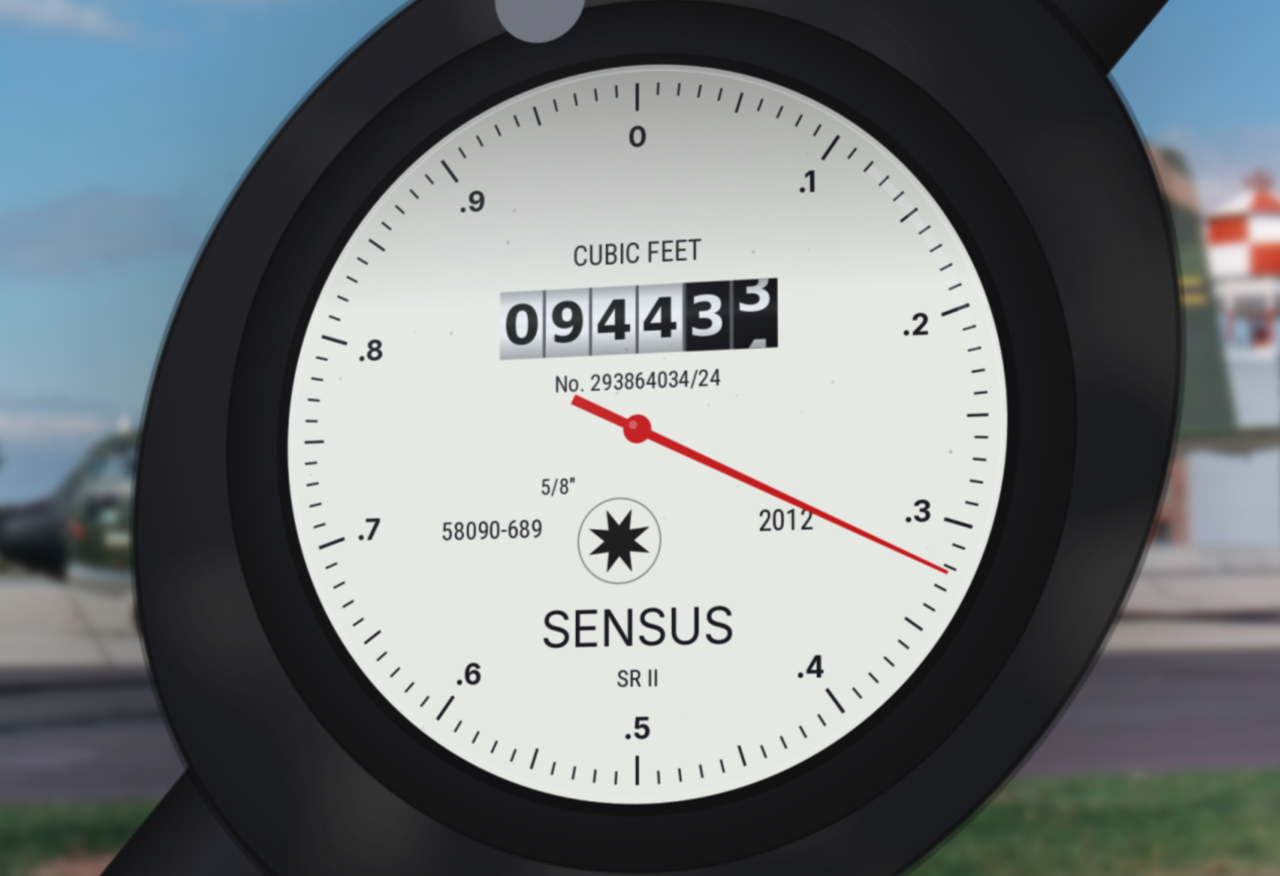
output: 94433.32ft³
